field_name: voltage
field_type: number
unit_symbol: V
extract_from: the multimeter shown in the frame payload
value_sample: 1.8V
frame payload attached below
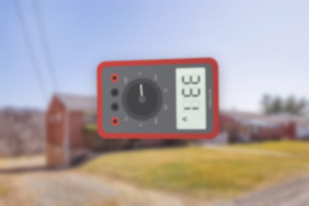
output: 331V
